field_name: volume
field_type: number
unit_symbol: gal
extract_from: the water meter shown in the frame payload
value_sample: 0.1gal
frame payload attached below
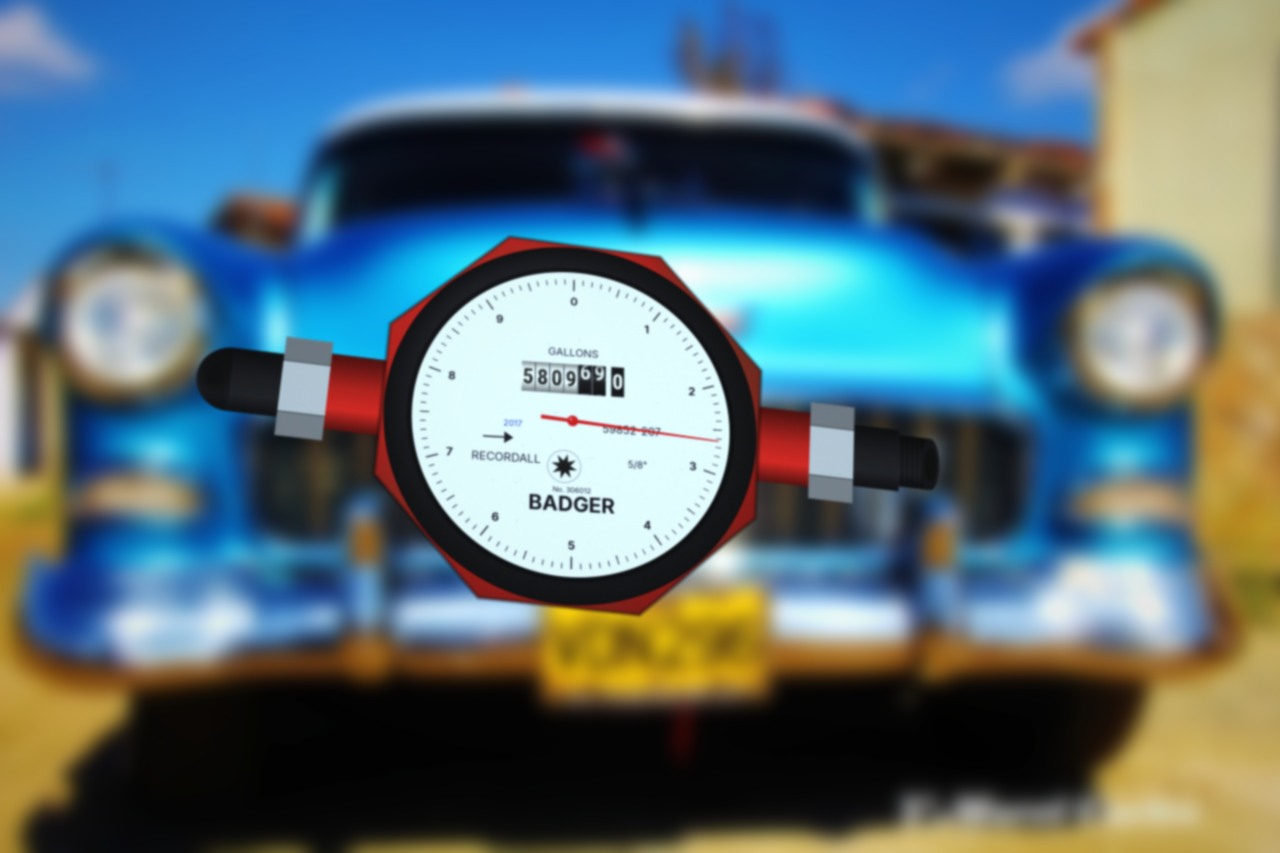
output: 5809692.6gal
